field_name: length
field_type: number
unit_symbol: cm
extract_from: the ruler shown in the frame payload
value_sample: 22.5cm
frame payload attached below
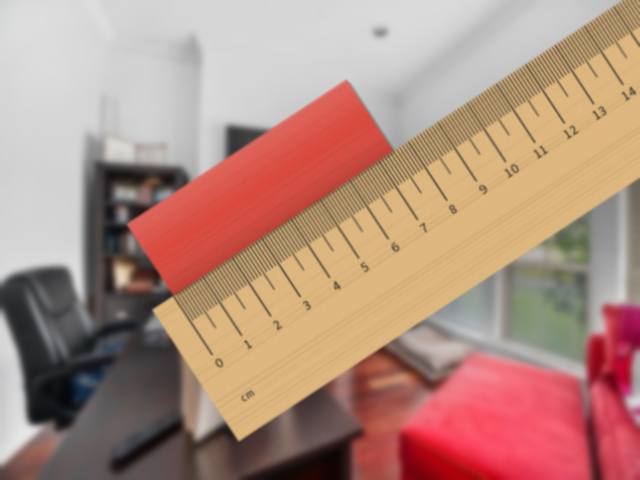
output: 7.5cm
